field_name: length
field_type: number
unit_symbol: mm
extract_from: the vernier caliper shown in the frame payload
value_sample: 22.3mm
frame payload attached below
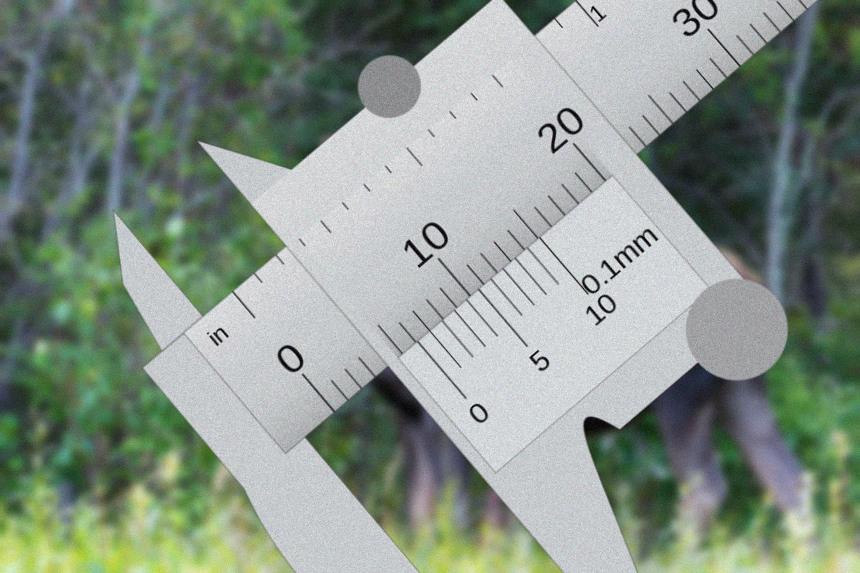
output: 6.1mm
